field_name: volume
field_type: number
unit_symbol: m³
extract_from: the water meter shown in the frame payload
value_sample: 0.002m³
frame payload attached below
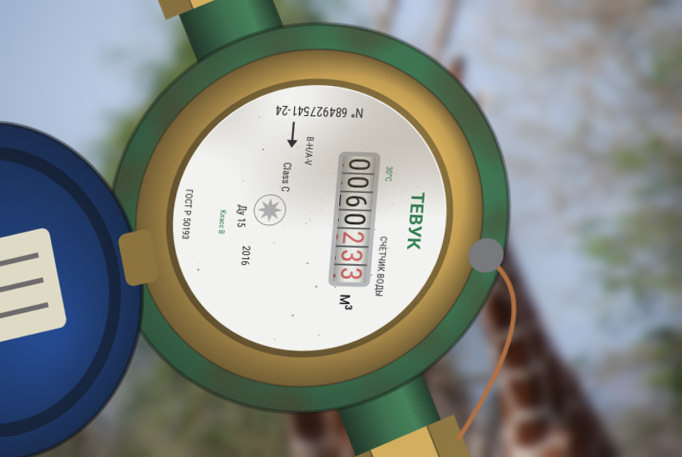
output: 60.233m³
